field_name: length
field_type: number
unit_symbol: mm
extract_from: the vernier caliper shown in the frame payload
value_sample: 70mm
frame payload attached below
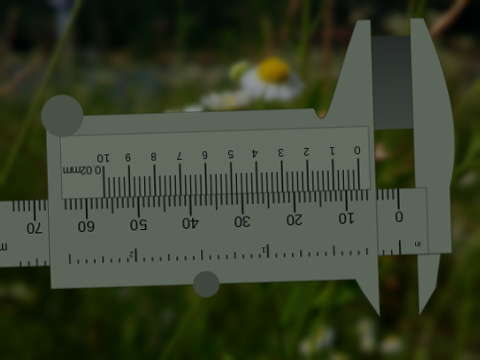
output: 7.5mm
